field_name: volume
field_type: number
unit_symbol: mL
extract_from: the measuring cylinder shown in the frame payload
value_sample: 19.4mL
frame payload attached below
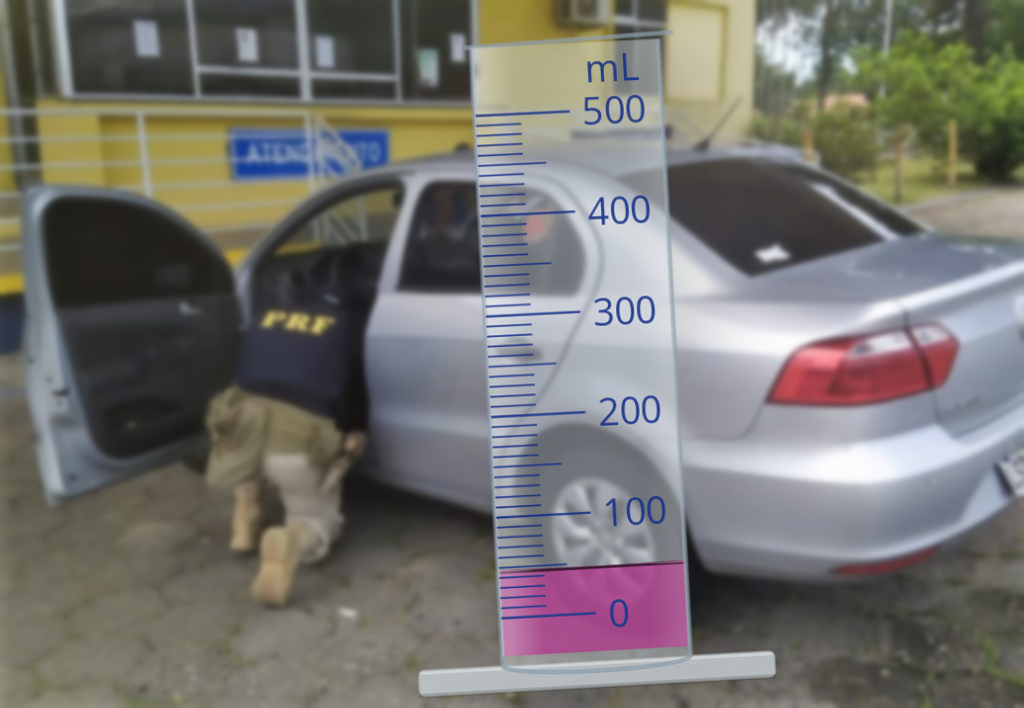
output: 45mL
